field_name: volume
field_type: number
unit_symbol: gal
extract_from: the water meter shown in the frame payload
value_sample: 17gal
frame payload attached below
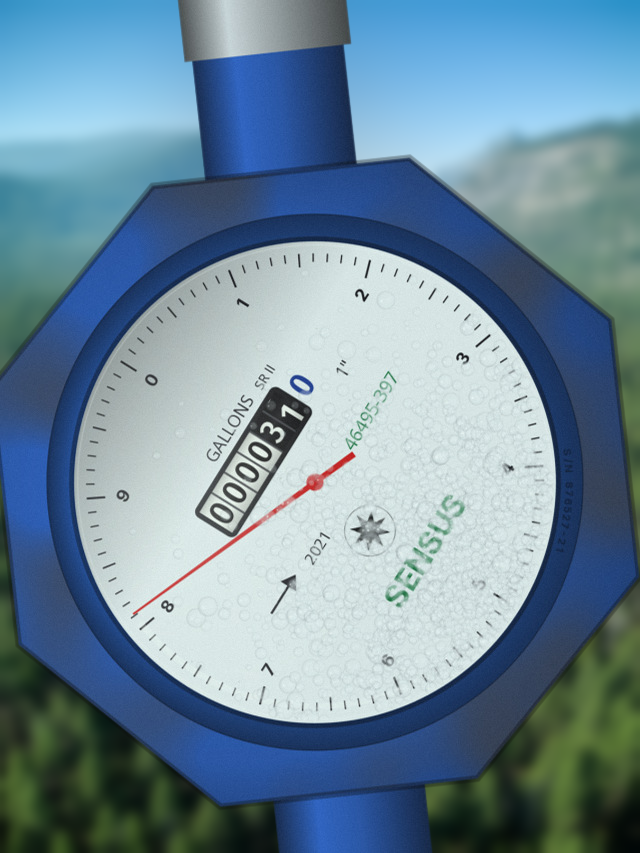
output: 308.1gal
